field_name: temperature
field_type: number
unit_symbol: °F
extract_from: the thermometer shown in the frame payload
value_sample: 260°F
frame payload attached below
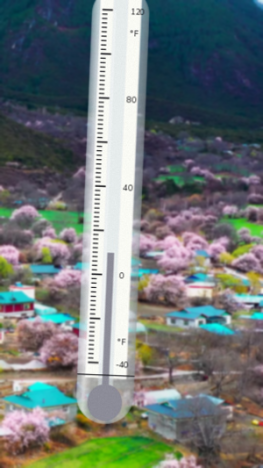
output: 10°F
